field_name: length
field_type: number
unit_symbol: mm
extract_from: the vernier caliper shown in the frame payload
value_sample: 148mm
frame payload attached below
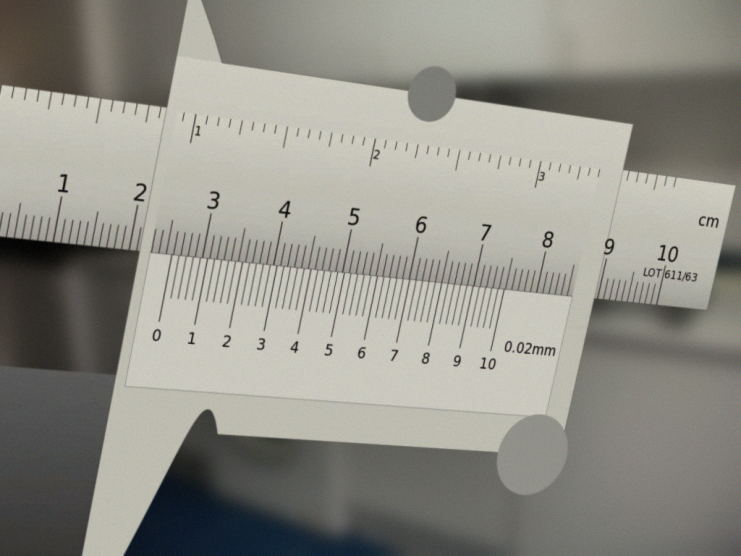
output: 25.8mm
